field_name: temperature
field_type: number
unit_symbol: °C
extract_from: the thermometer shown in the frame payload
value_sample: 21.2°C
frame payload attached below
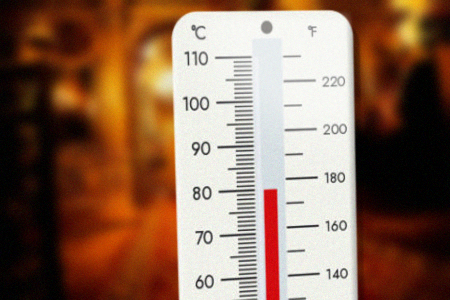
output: 80°C
